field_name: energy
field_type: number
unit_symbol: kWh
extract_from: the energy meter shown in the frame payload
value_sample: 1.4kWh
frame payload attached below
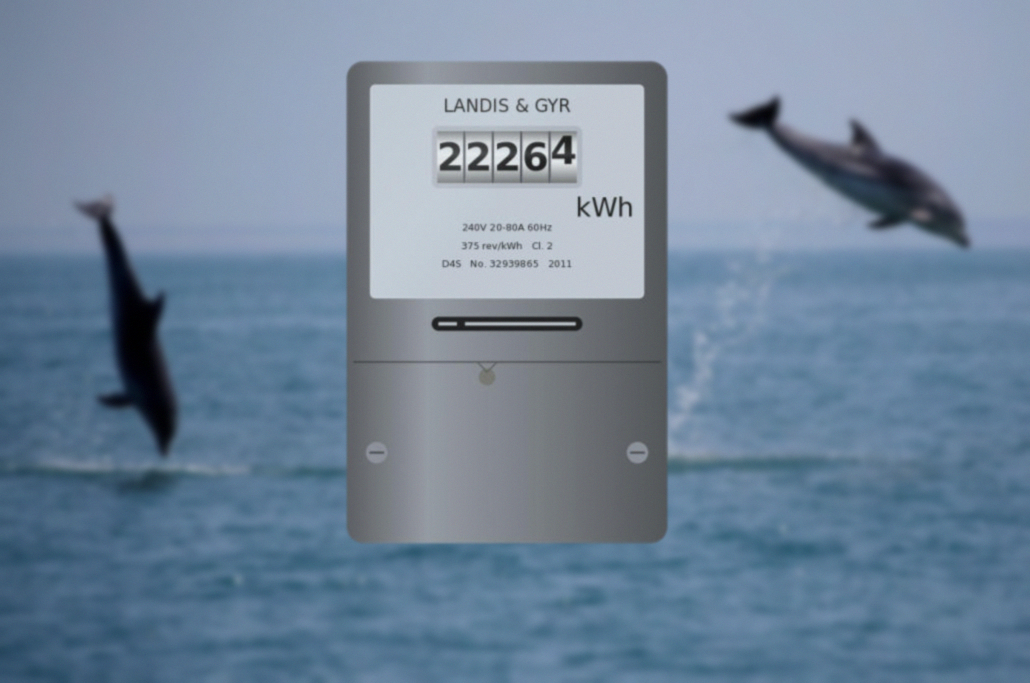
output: 22264kWh
